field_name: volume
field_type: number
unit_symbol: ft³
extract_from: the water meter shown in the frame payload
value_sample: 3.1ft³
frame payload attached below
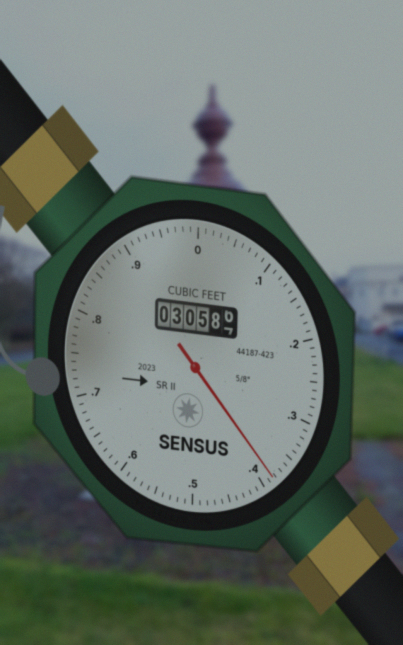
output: 30586.38ft³
